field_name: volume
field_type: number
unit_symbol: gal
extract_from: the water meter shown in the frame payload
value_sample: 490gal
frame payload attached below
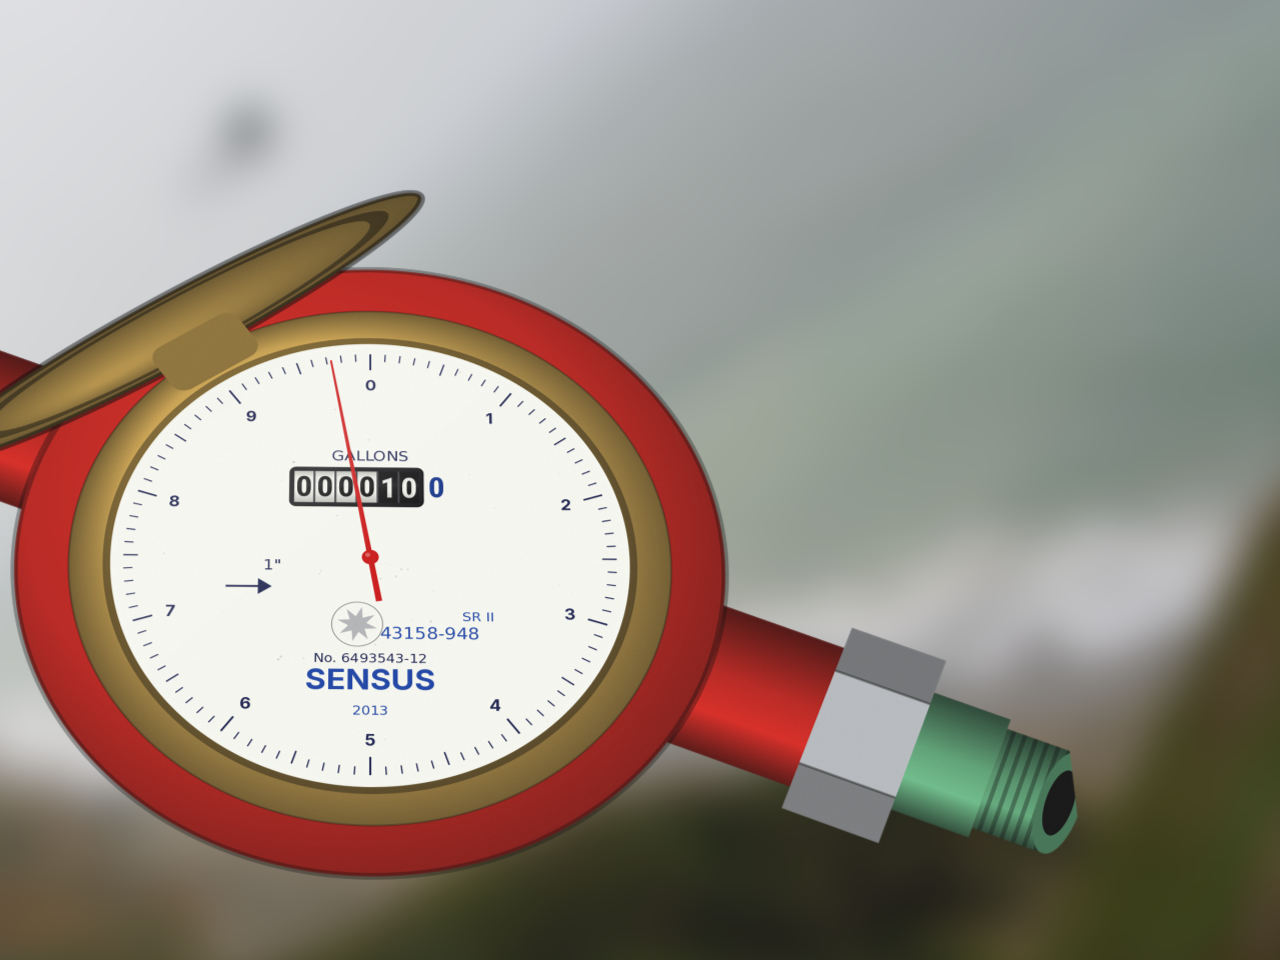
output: 99.7gal
